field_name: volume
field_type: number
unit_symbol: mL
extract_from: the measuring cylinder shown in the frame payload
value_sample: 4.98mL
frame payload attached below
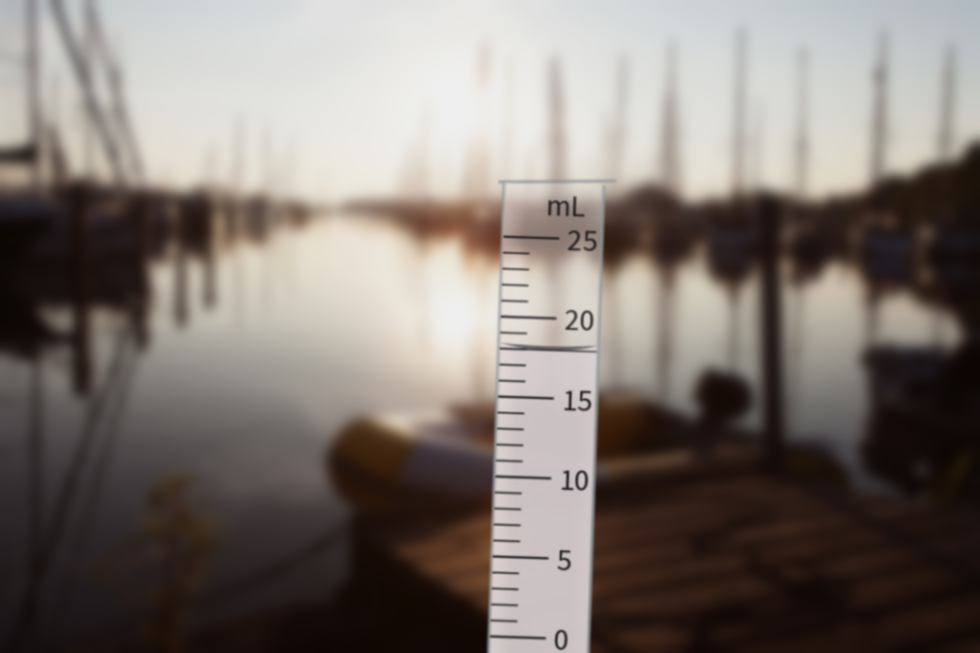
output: 18mL
